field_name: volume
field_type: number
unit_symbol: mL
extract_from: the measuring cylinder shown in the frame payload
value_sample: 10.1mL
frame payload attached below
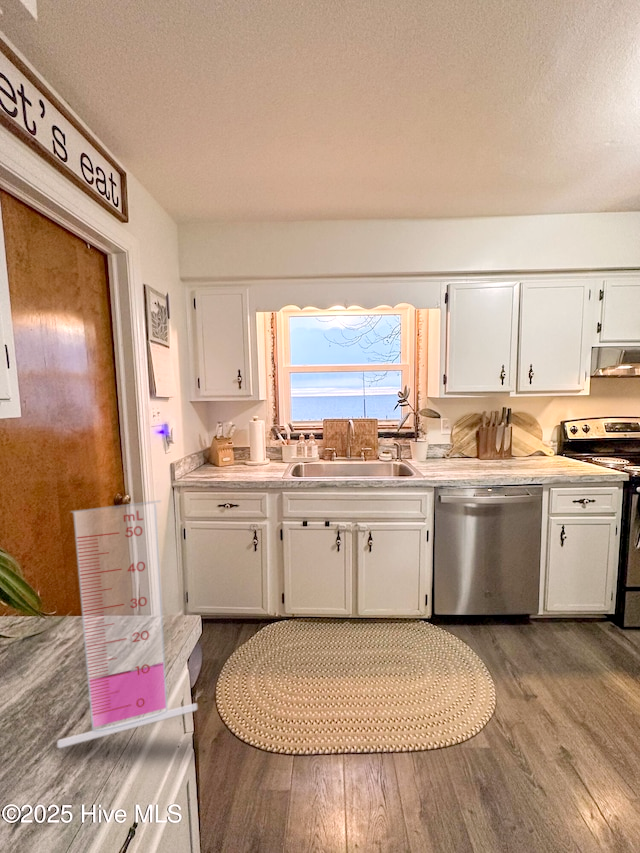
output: 10mL
